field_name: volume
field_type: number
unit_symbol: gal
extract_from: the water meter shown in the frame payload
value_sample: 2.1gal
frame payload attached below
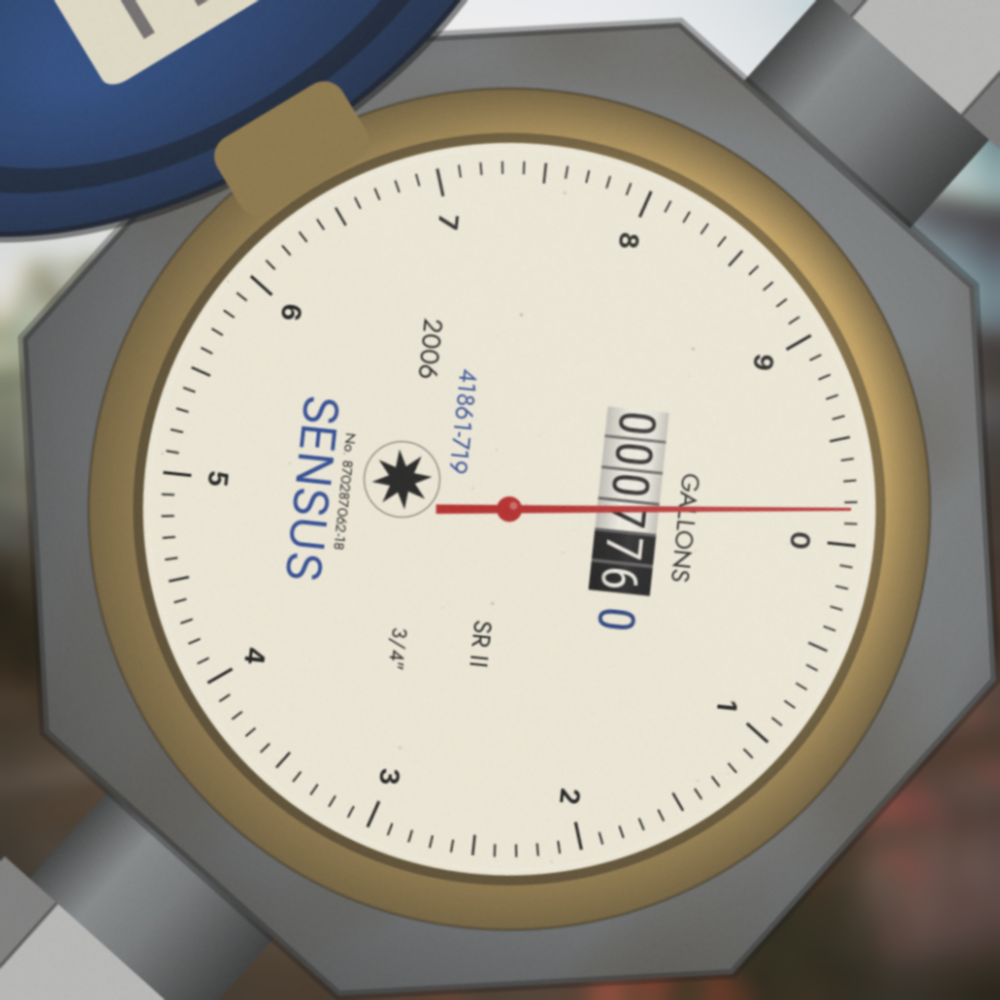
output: 7759.8gal
